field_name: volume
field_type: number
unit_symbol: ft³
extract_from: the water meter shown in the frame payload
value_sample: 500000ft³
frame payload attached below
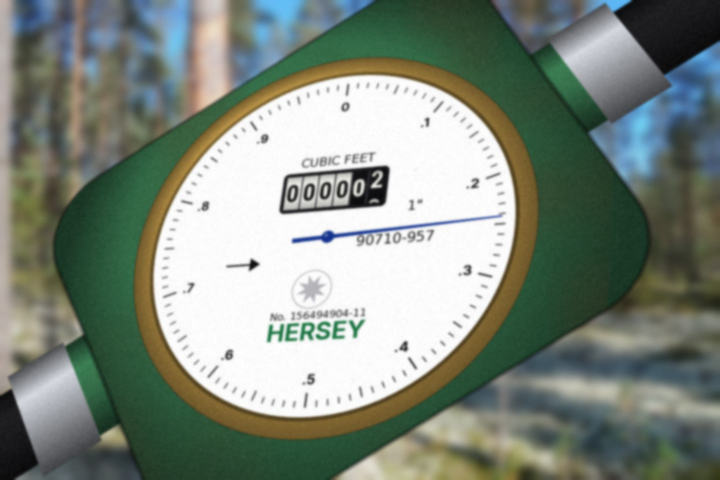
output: 2.24ft³
